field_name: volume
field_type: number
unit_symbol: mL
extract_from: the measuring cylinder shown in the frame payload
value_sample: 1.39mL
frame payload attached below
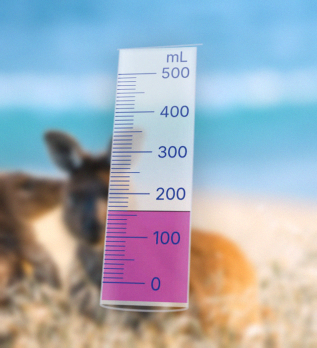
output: 160mL
